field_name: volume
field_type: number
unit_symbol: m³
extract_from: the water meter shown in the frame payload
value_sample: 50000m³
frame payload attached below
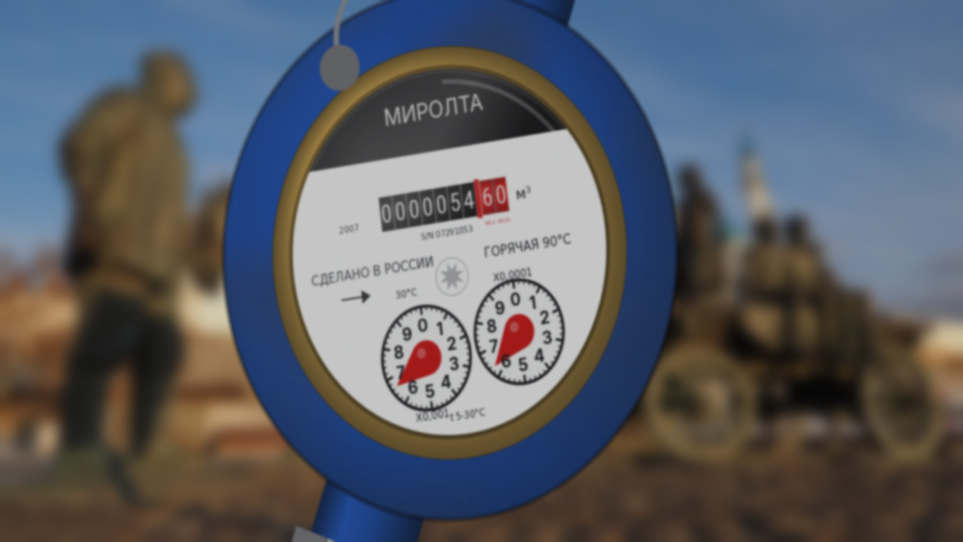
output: 54.6066m³
